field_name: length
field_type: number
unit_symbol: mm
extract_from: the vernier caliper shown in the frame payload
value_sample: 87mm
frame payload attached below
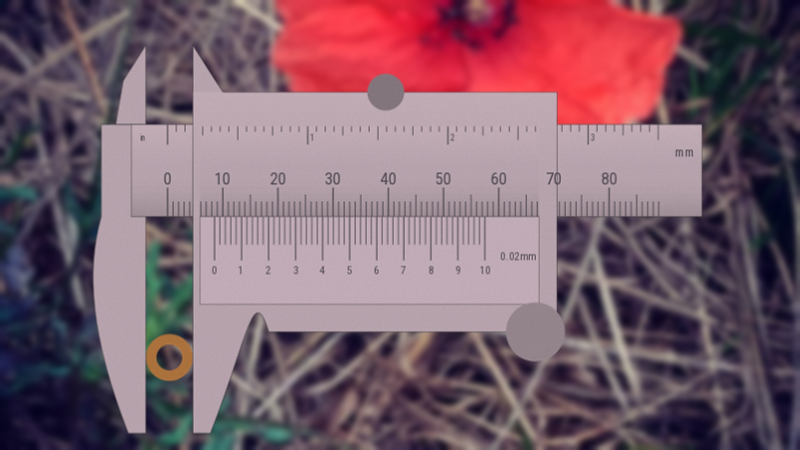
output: 8.5mm
